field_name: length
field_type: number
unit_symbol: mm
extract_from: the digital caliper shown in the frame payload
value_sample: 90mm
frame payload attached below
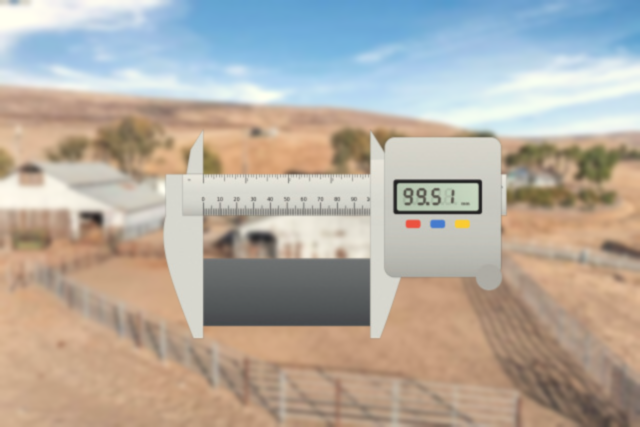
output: 99.51mm
